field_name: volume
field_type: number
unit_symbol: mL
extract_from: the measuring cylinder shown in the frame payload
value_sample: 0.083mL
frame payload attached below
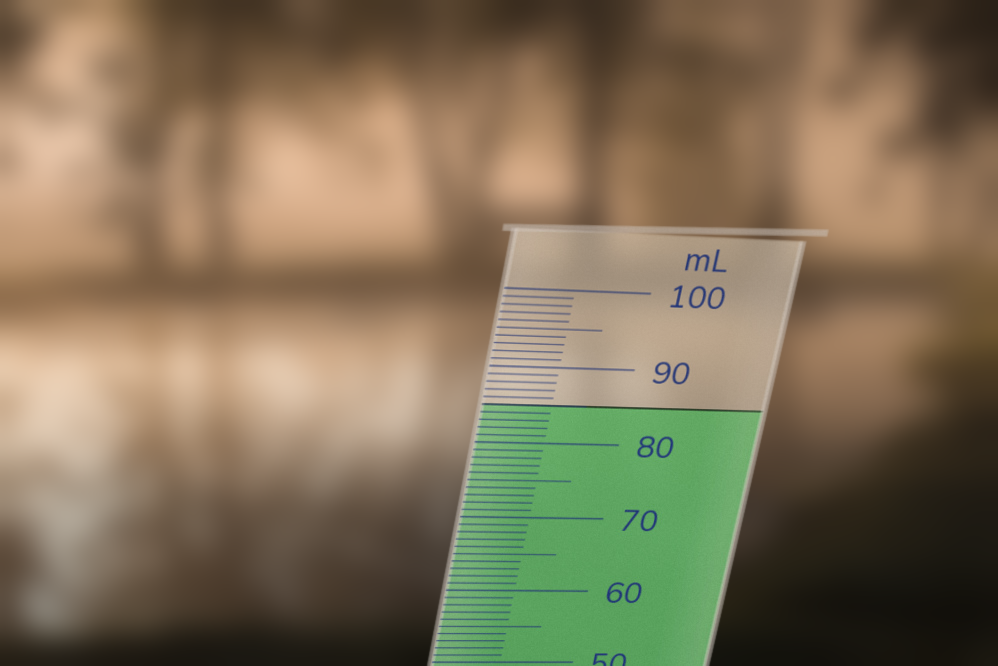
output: 85mL
